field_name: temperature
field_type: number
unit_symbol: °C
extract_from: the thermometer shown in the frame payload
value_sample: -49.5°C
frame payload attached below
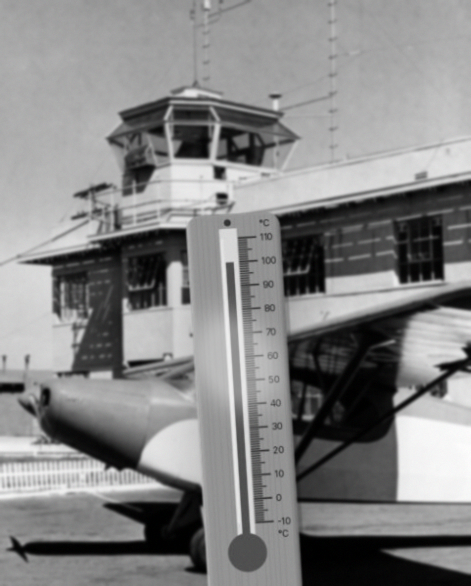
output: 100°C
